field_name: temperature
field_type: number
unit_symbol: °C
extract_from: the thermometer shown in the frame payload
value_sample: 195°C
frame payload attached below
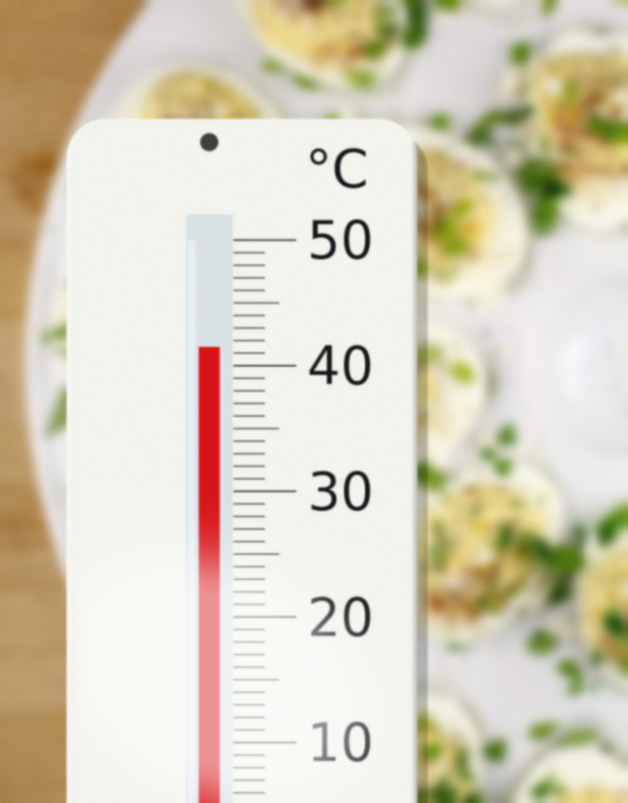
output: 41.5°C
